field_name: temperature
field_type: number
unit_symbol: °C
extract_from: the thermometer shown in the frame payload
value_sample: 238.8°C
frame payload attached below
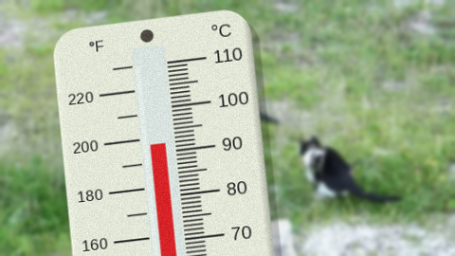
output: 92°C
